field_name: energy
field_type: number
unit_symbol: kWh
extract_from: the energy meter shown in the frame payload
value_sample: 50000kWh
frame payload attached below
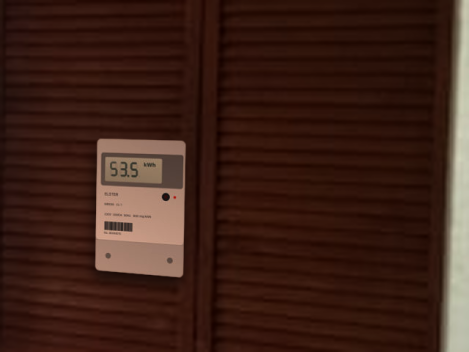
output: 53.5kWh
